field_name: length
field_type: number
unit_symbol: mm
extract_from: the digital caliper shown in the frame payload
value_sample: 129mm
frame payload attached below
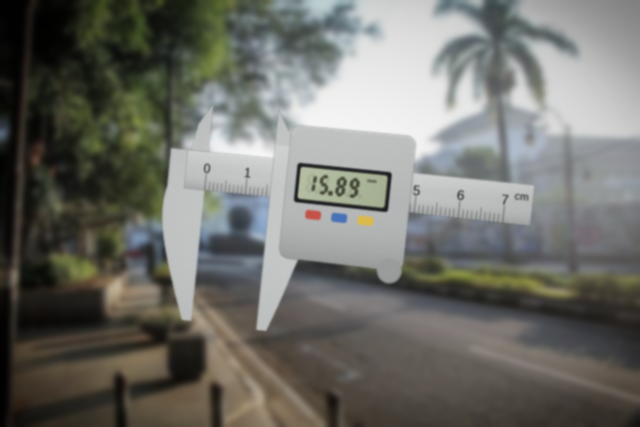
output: 15.89mm
